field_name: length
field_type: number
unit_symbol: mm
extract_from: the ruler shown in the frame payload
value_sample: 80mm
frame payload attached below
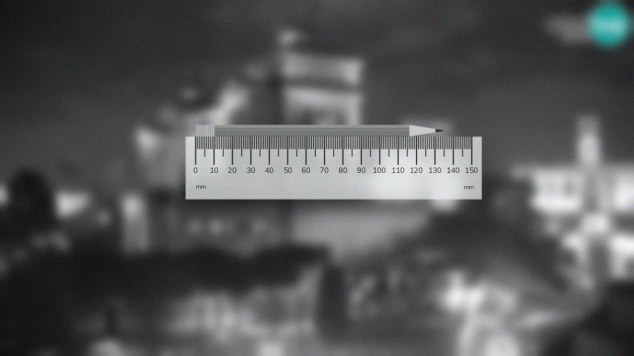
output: 135mm
